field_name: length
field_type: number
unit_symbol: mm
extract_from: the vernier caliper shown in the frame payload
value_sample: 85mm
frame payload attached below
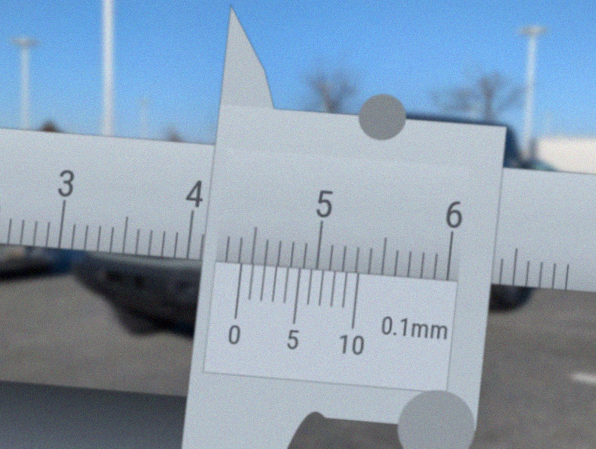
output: 44.2mm
